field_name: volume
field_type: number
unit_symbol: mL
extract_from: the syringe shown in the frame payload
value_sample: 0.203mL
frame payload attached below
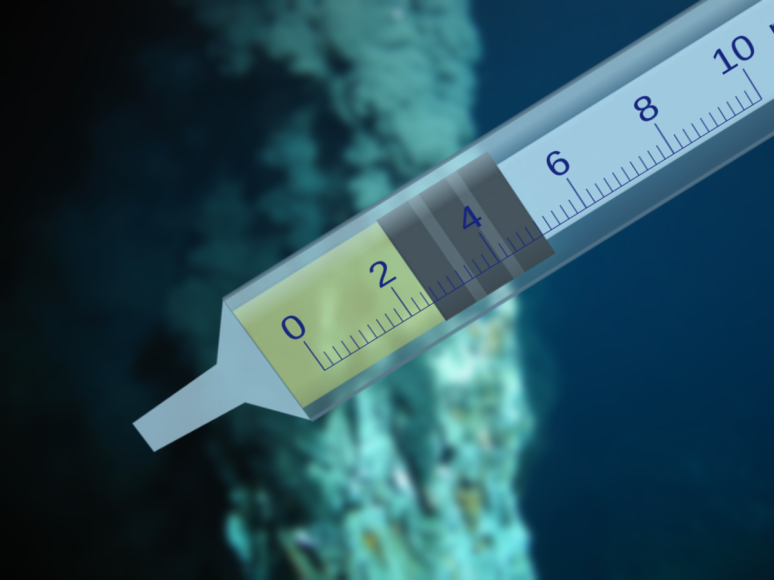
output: 2.5mL
